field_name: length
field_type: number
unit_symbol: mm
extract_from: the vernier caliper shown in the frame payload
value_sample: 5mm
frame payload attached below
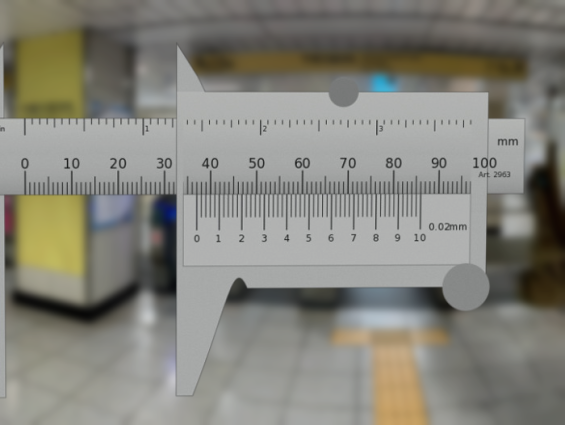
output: 37.0mm
